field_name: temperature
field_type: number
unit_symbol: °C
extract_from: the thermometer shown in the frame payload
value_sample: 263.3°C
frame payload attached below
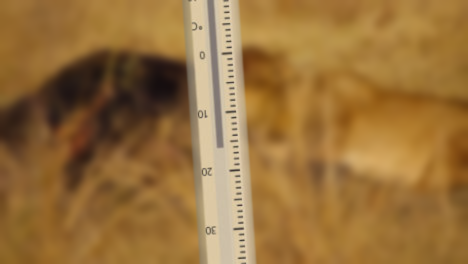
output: 16°C
